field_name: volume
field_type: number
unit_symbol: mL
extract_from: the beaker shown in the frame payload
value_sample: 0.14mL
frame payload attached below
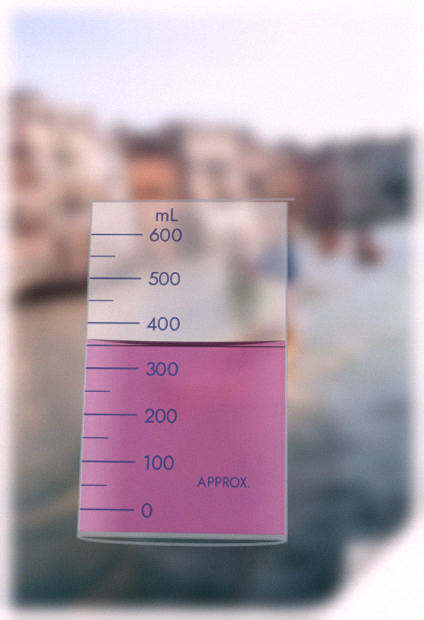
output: 350mL
